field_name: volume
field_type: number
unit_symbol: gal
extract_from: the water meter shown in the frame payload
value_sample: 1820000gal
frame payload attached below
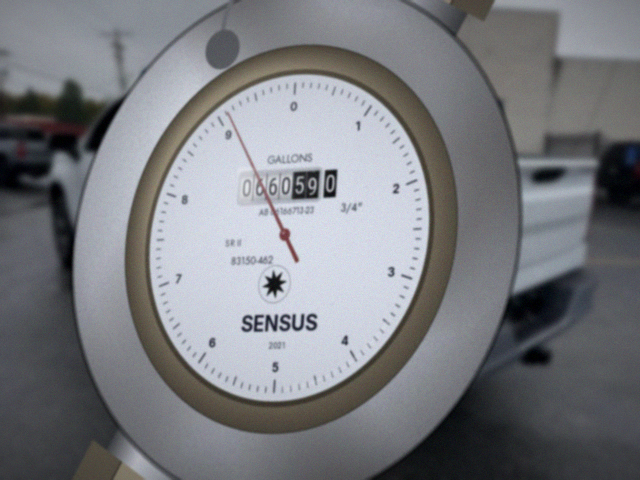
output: 660589.1gal
